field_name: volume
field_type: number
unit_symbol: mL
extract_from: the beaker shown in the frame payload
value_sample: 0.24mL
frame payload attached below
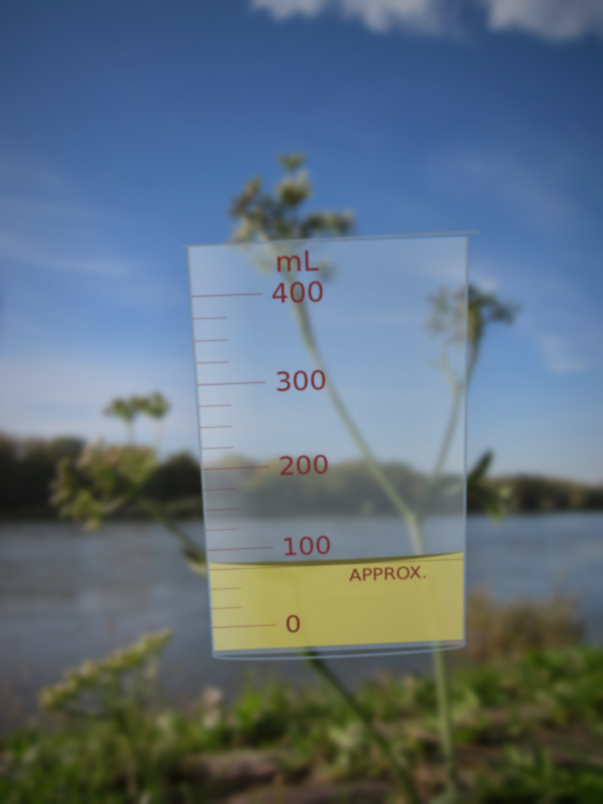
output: 75mL
